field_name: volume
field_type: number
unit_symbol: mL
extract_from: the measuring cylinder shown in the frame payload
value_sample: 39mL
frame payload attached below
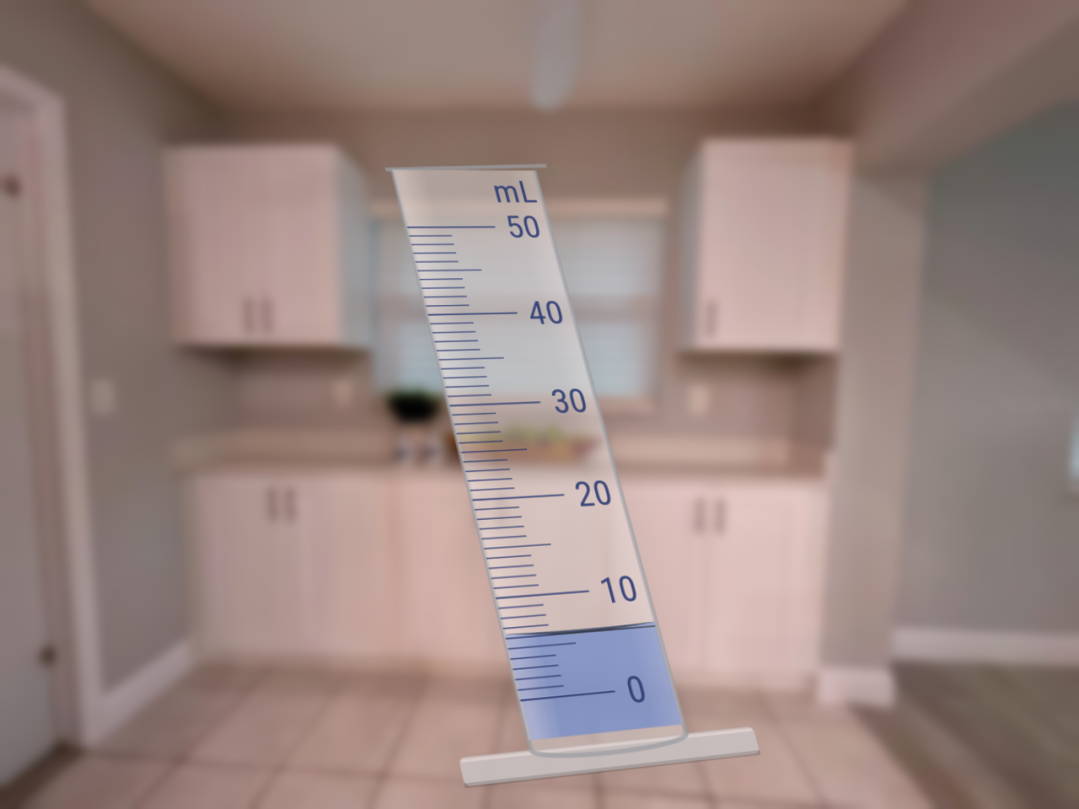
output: 6mL
